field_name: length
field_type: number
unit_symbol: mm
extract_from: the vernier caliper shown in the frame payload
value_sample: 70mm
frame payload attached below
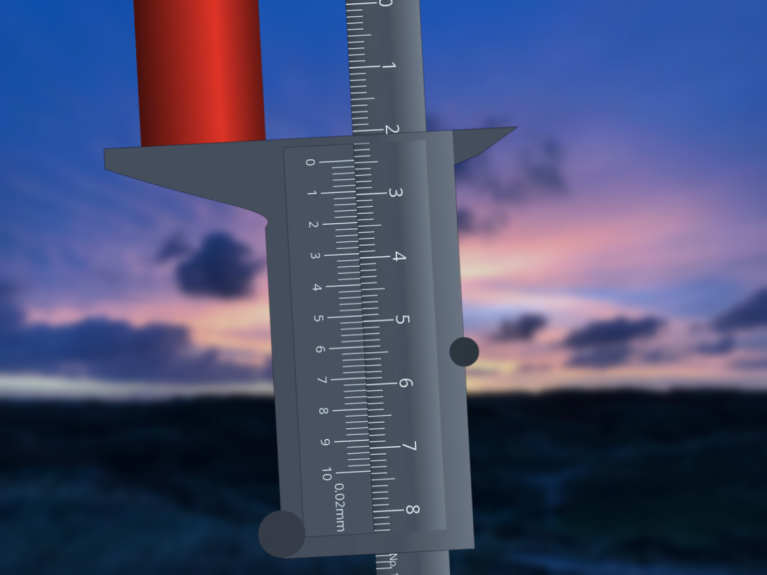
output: 24.6mm
